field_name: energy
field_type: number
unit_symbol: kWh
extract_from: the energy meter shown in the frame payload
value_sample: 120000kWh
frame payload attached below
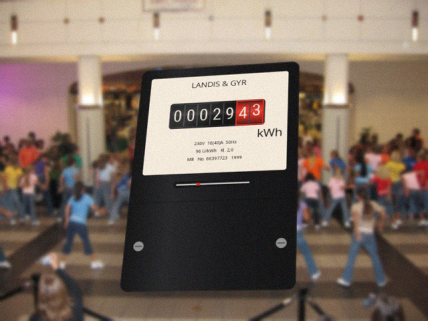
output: 29.43kWh
